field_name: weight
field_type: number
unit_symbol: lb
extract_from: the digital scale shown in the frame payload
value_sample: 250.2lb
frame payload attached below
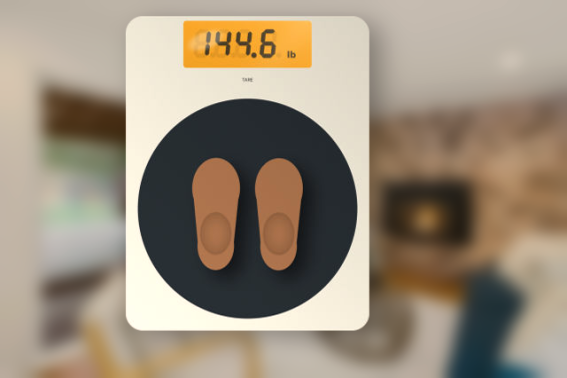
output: 144.6lb
